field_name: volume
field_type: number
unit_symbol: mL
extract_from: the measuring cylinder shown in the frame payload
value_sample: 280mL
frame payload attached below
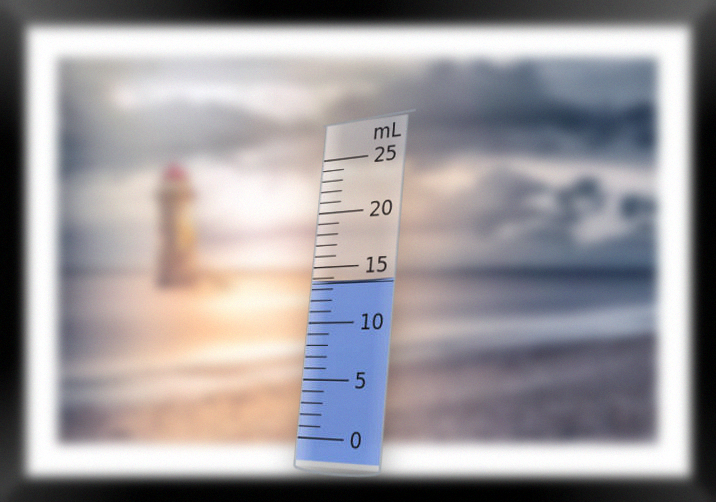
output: 13.5mL
